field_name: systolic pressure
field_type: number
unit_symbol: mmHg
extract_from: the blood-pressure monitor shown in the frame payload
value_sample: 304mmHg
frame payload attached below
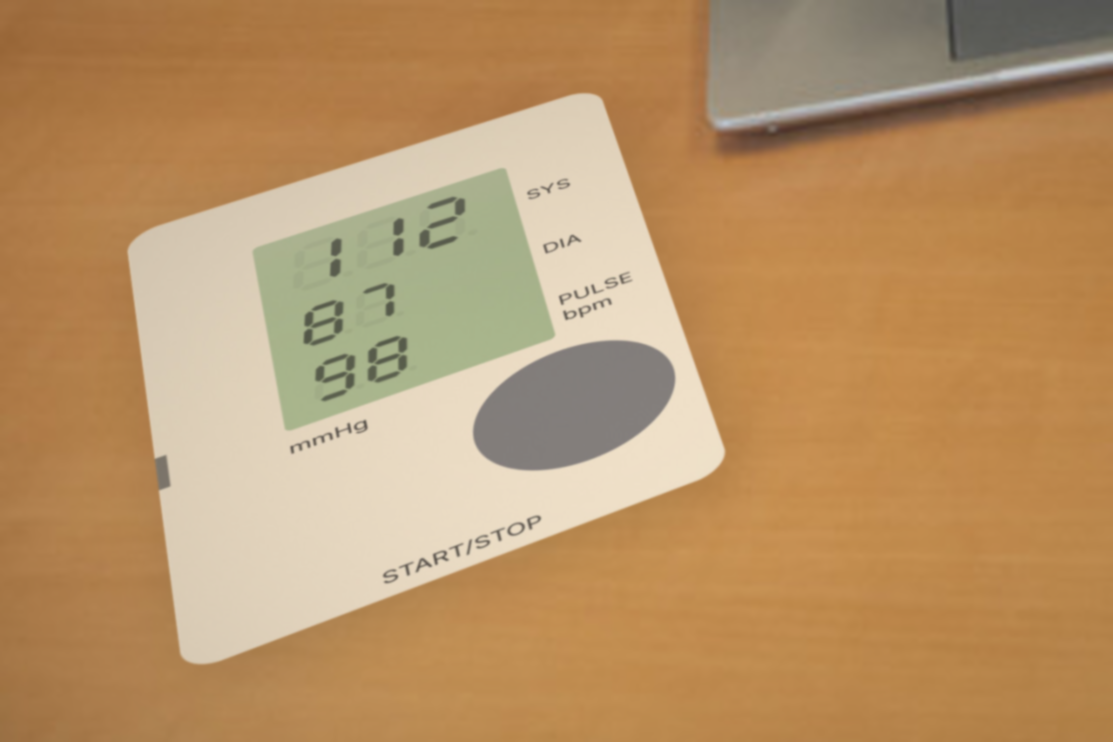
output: 112mmHg
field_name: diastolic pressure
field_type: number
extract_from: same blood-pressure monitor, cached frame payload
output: 87mmHg
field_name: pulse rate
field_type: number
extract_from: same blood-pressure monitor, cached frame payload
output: 98bpm
